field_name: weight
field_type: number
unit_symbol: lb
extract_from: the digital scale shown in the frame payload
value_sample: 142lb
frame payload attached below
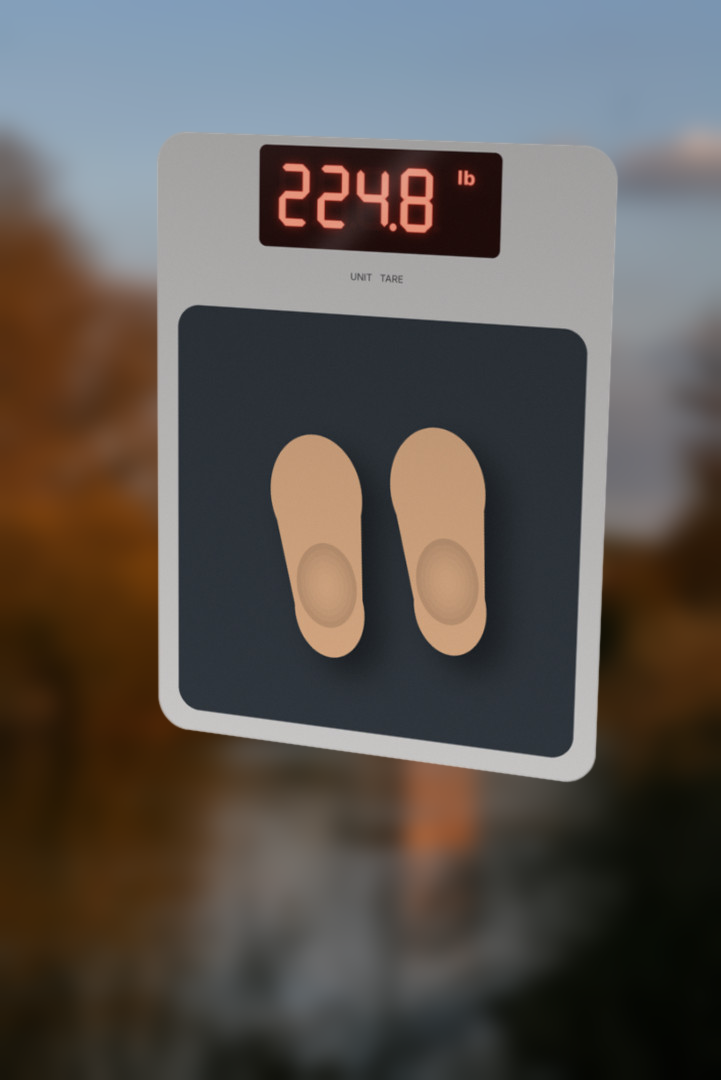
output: 224.8lb
